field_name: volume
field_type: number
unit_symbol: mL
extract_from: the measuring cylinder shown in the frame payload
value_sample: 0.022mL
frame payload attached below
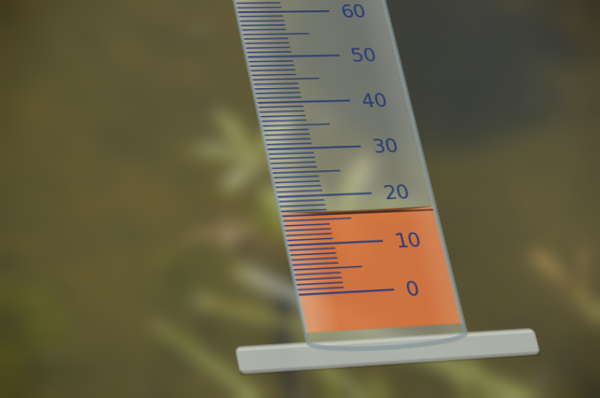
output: 16mL
